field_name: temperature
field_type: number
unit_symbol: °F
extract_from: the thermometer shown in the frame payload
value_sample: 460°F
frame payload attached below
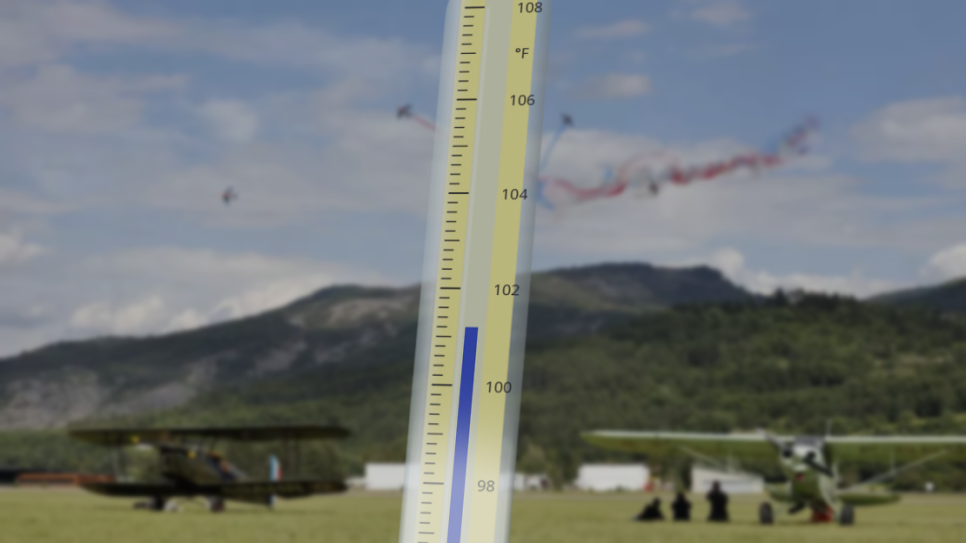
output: 101.2°F
